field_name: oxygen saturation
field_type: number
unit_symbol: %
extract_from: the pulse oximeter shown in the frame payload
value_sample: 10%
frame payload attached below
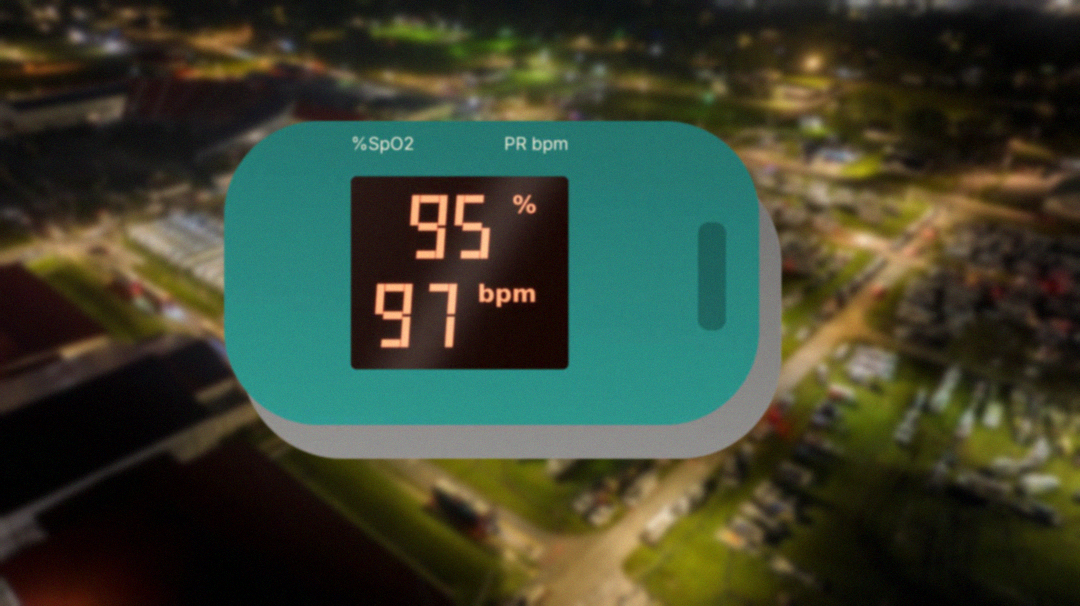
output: 95%
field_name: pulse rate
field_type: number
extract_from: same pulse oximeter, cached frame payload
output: 97bpm
